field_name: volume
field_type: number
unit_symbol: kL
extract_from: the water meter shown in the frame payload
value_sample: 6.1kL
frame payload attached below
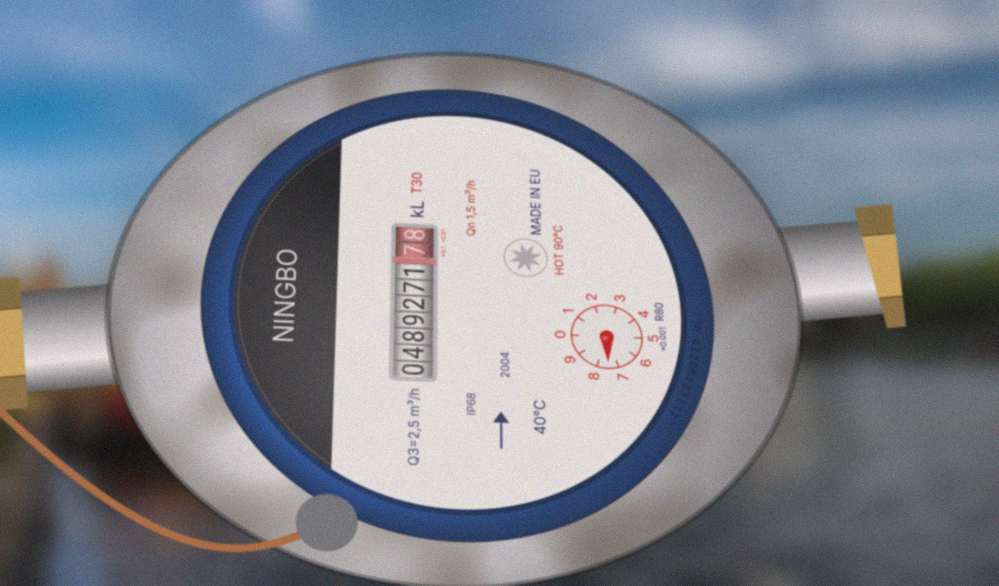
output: 489271.787kL
